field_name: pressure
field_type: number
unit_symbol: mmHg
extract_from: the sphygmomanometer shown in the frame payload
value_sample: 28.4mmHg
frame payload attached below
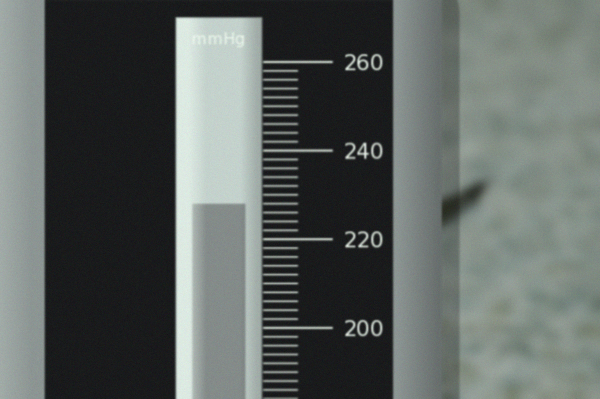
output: 228mmHg
